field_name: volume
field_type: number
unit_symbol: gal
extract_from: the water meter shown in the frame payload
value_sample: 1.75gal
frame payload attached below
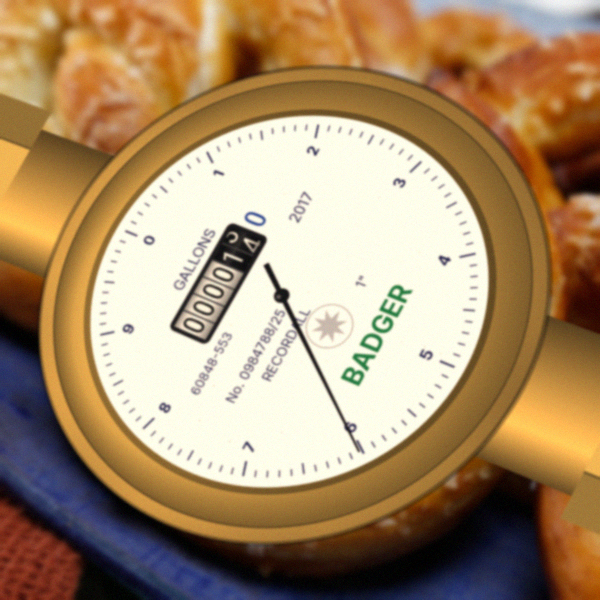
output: 136.0gal
